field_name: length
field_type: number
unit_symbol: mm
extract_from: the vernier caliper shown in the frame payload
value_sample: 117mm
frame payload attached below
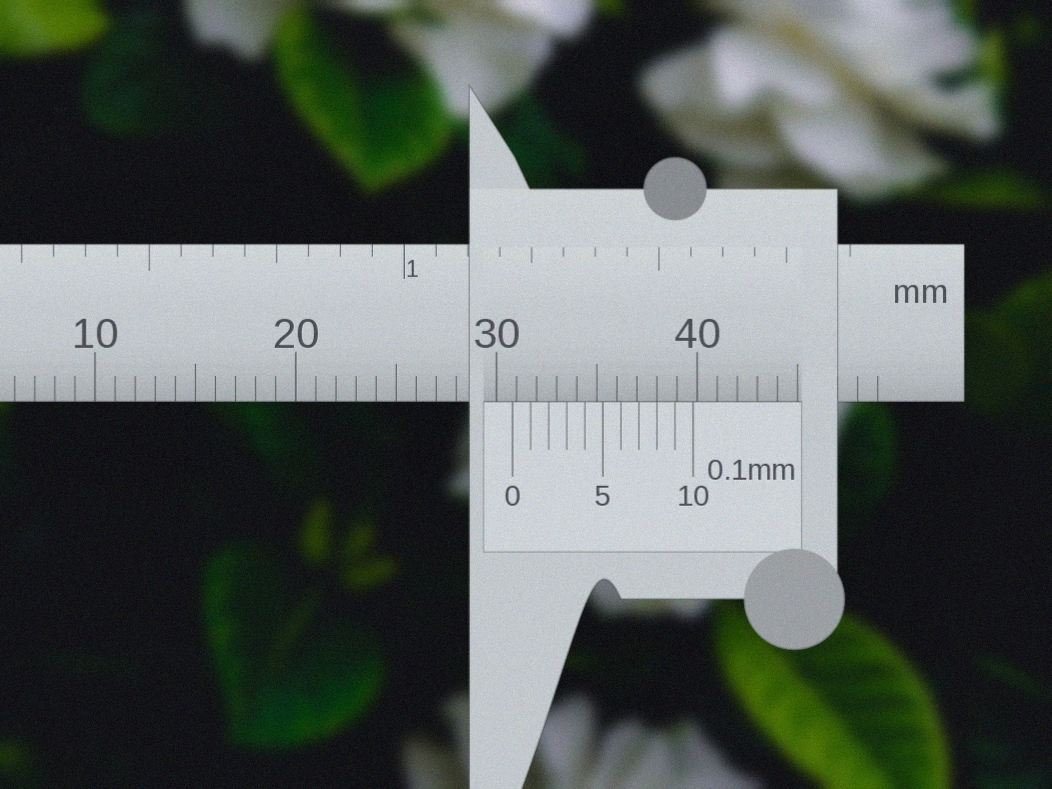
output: 30.8mm
